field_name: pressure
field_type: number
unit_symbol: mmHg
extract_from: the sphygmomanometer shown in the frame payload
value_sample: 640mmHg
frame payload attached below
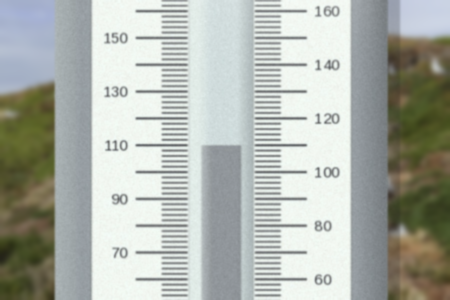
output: 110mmHg
